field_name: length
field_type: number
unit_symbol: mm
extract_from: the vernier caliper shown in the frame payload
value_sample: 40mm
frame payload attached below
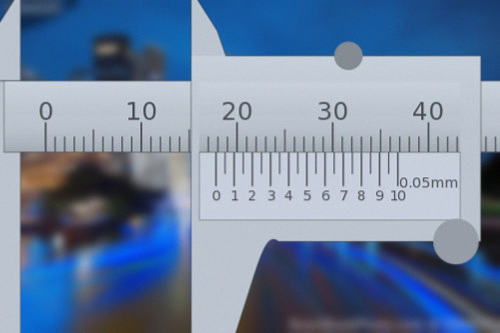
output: 17.8mm
